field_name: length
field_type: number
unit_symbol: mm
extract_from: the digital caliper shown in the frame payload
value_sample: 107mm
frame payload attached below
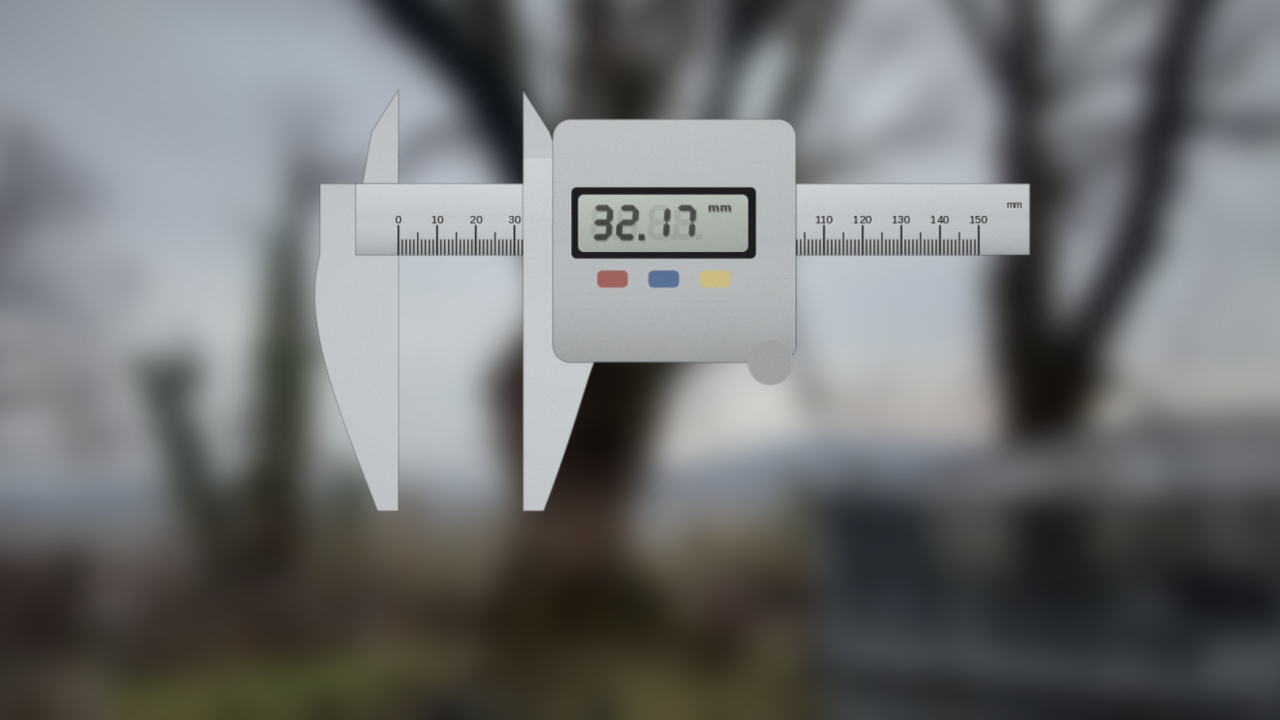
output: 32.17mm
